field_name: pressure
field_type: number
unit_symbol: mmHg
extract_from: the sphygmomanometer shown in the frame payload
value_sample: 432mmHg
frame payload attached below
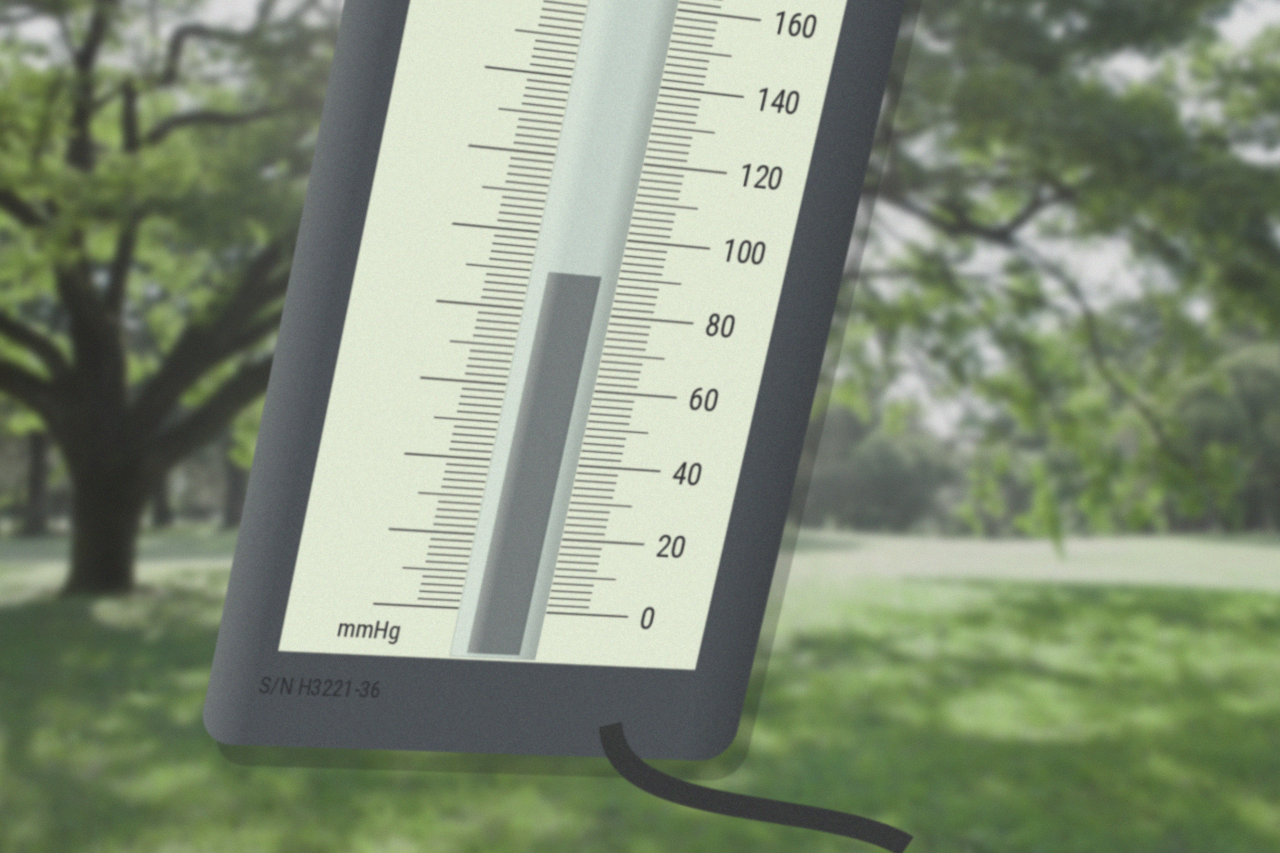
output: 90mmHg
